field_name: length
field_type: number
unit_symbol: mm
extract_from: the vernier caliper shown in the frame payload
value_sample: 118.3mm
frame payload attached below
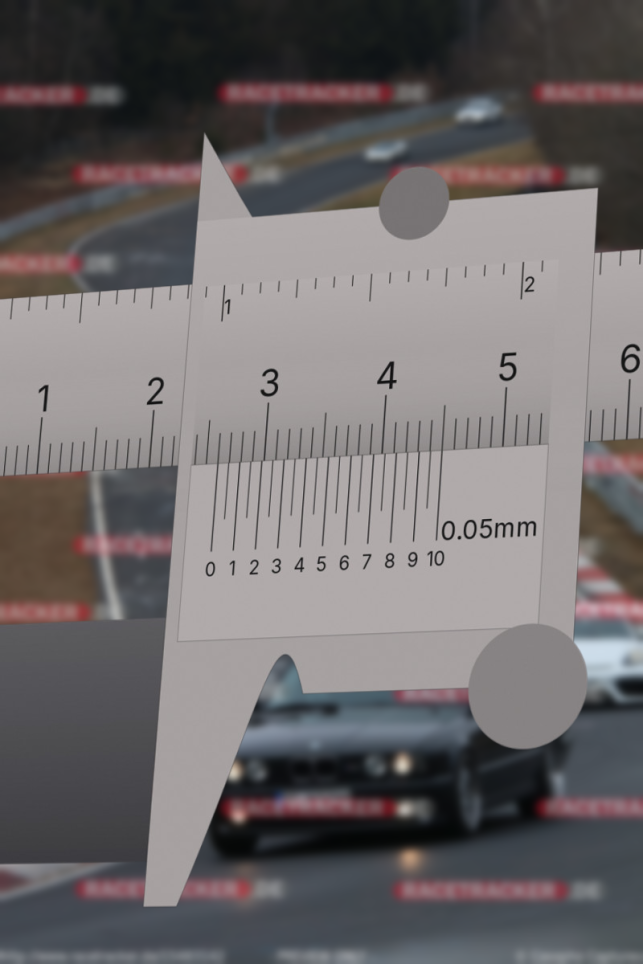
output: 26.0mm
